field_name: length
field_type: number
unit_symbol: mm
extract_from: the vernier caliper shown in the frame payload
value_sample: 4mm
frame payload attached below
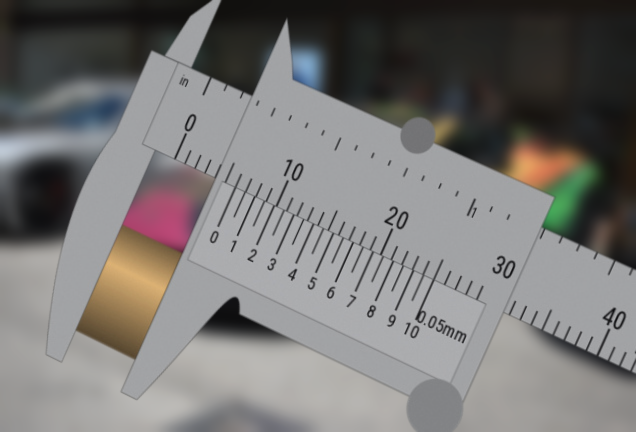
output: 6.0mm
